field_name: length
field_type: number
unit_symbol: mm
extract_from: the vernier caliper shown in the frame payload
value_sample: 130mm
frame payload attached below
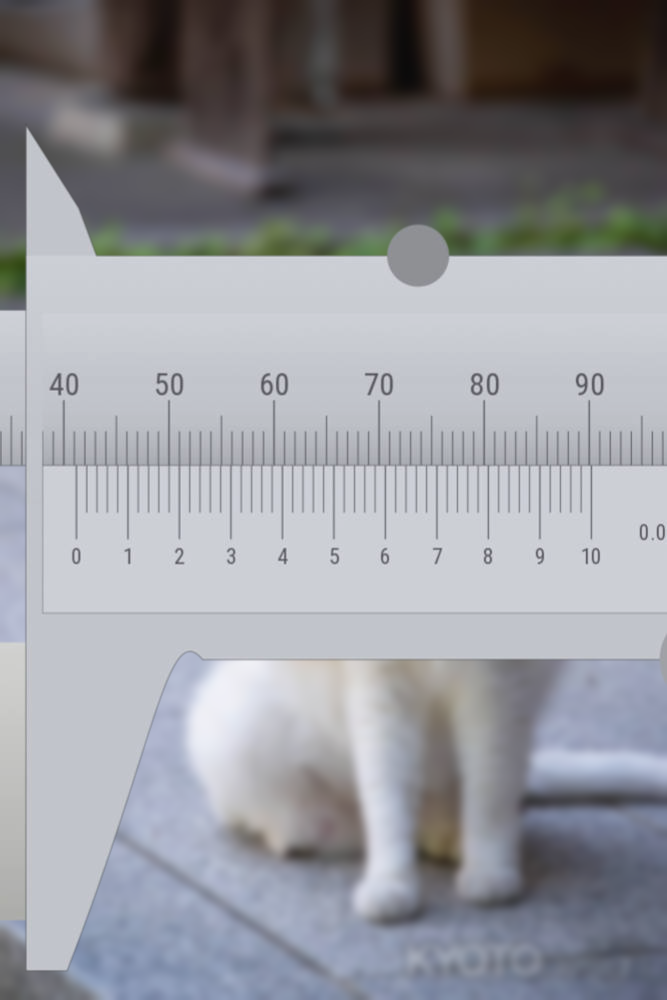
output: 41.2mm
